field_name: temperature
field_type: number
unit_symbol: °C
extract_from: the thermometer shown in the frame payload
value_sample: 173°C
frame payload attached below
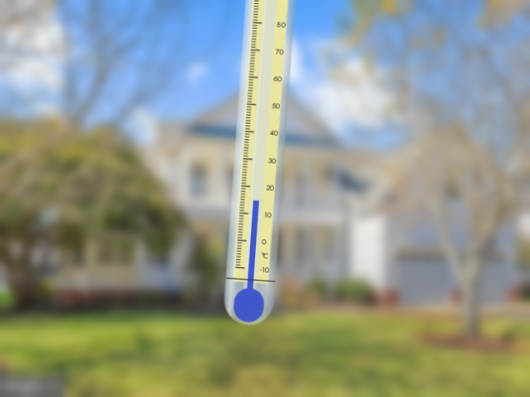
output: 15°C
